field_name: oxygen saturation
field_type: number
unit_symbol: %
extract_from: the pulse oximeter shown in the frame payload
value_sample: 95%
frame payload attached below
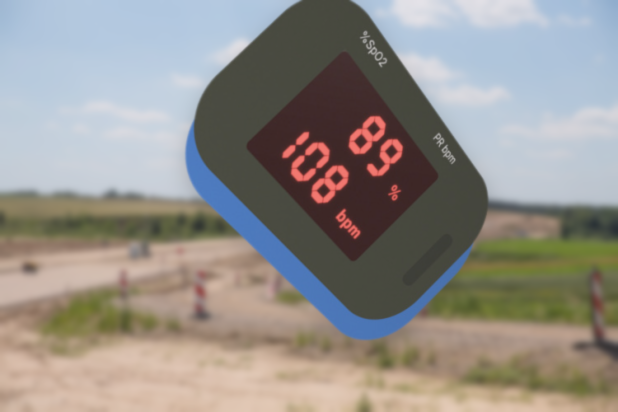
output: 89%
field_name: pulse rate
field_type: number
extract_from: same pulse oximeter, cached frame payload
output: 108bpm
